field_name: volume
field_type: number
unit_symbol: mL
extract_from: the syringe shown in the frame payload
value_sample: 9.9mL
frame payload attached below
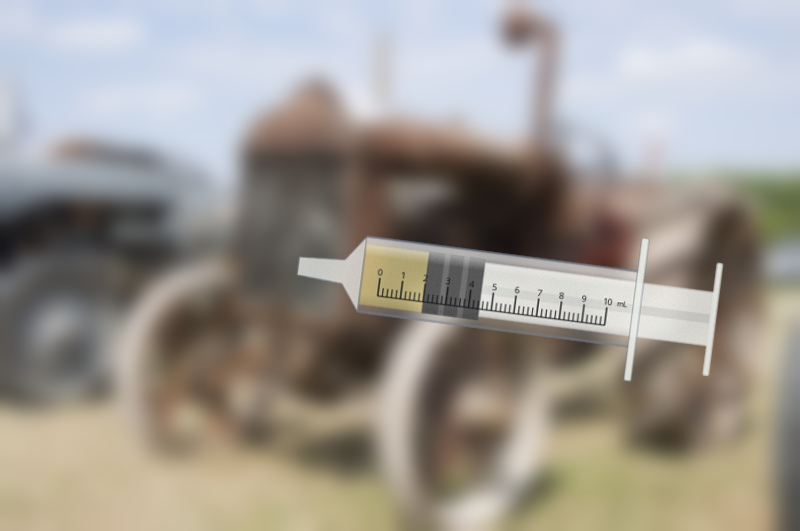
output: 2mL
